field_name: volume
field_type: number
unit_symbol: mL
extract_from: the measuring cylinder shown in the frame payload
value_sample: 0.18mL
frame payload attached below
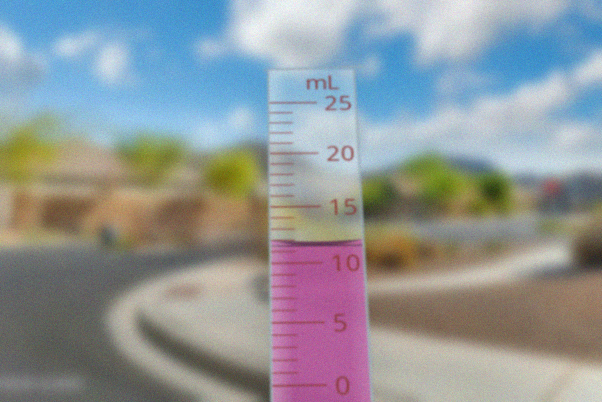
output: 11.5mL
